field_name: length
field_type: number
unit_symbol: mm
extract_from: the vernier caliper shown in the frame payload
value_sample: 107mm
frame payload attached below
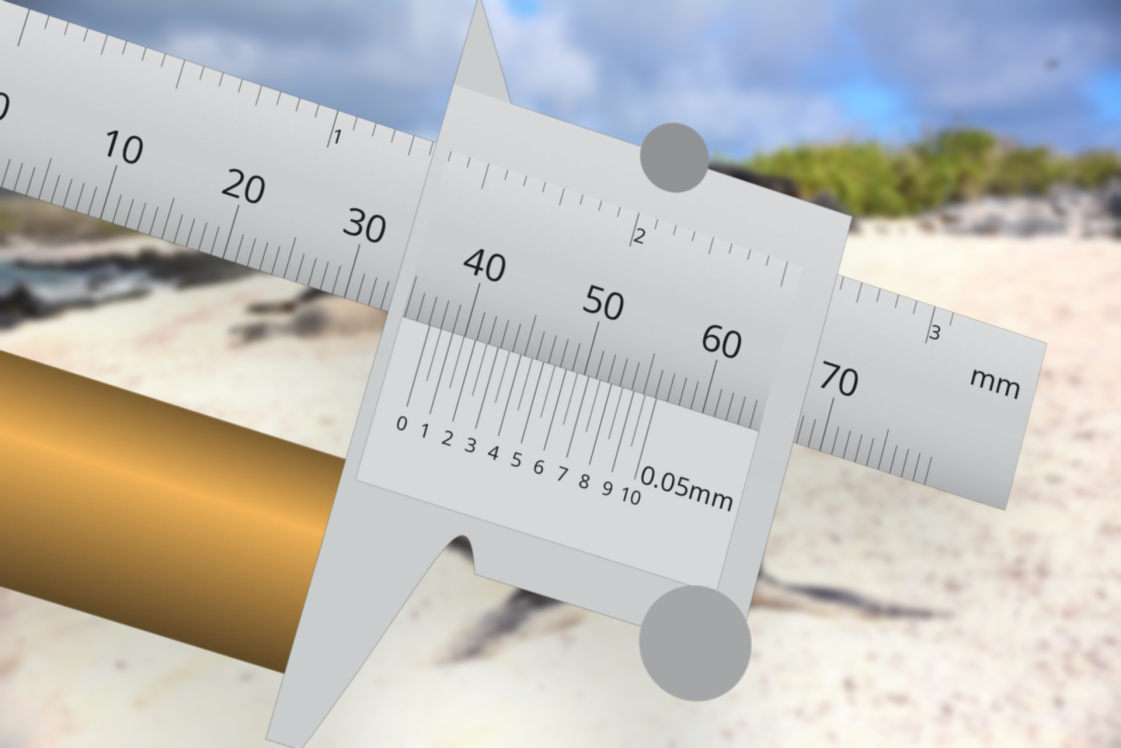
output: 37.1mm
